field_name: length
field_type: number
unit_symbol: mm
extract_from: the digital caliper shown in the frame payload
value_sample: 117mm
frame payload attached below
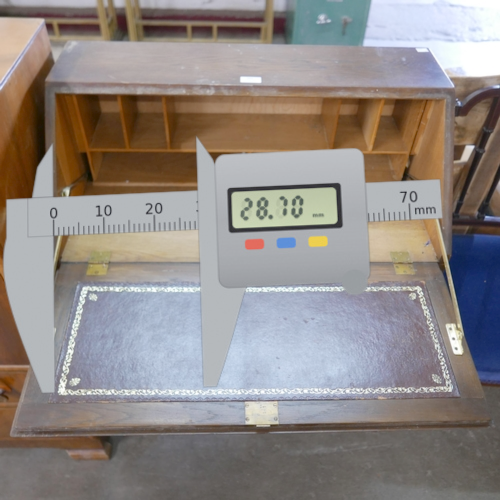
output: 28.70mm
